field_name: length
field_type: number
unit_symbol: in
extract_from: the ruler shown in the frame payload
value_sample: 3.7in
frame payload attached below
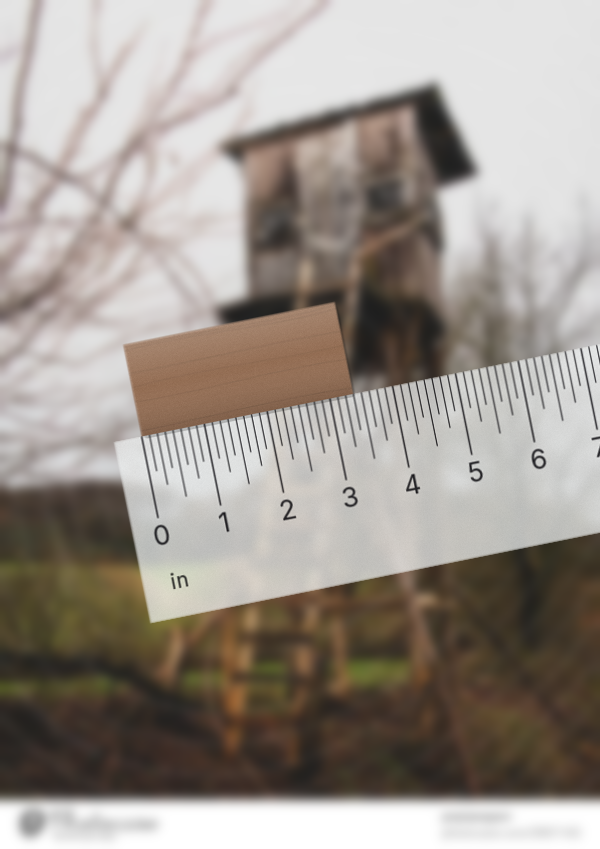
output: 3.375in
